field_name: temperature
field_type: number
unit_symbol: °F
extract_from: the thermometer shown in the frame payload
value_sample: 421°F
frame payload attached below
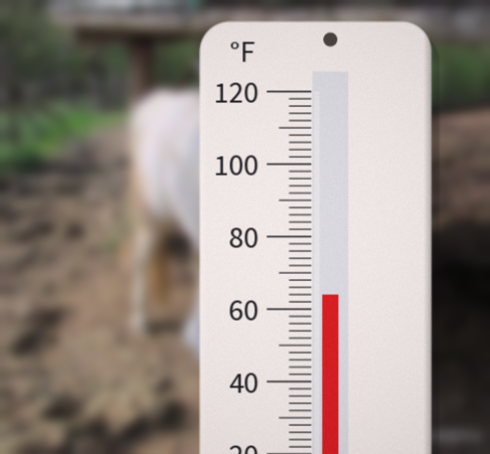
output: 64°F
